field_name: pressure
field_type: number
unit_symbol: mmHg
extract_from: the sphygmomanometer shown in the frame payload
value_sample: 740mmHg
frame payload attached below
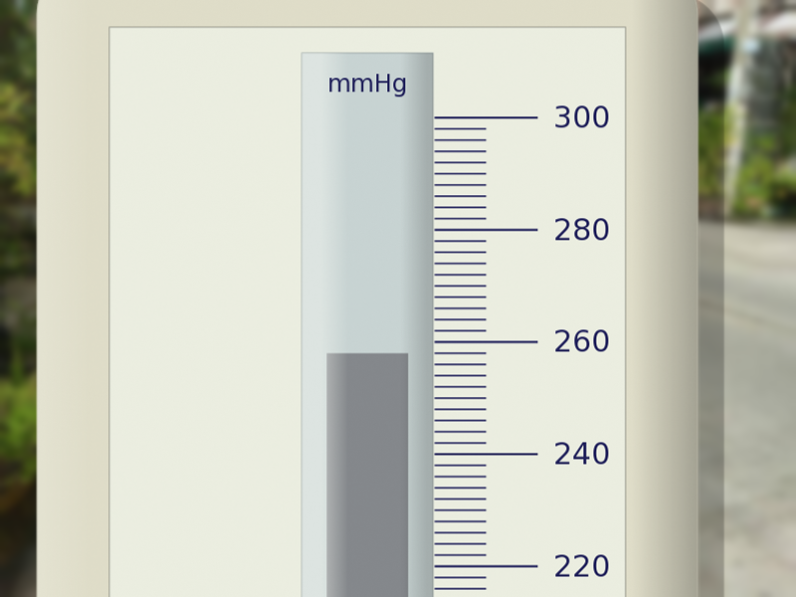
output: 258mmHg
